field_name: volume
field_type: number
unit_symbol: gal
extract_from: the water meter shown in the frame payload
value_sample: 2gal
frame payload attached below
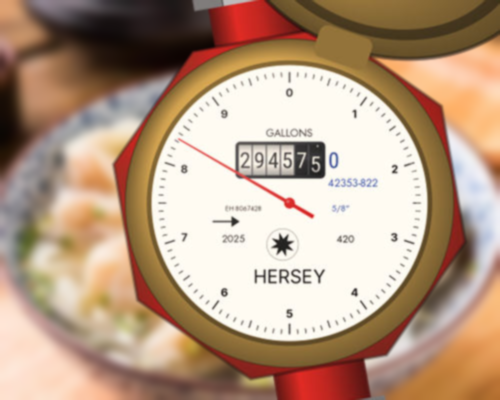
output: 2945748.3gal
